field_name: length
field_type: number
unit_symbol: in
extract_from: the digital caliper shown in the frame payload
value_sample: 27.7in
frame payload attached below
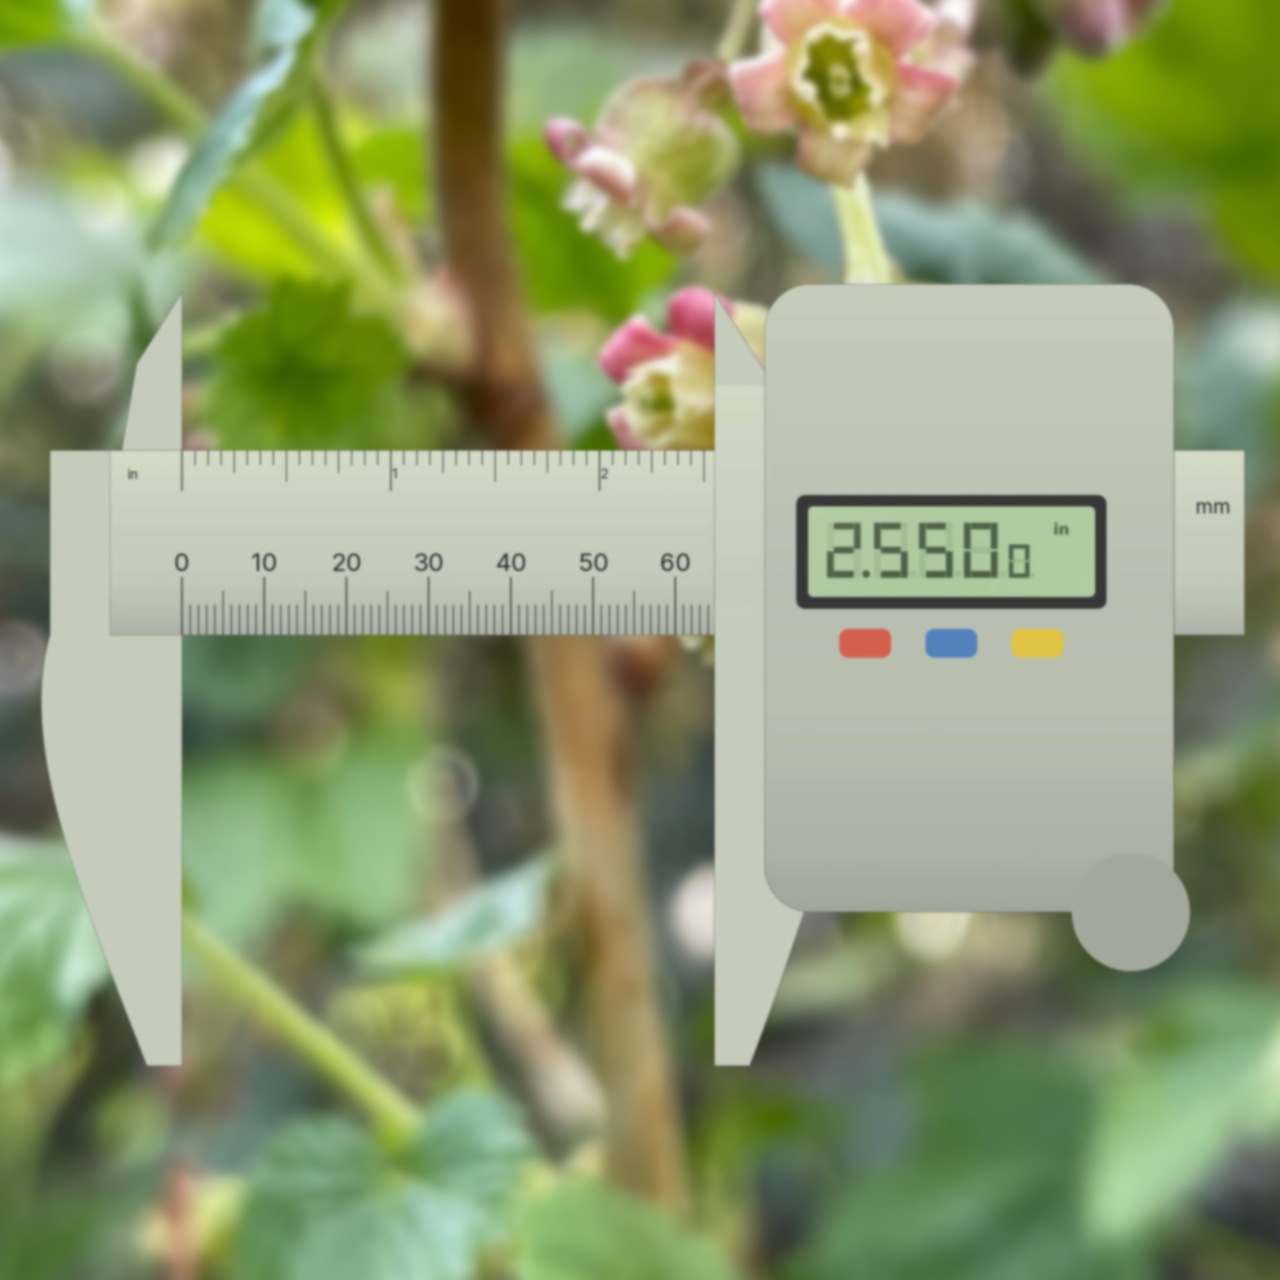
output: 2.5500in
